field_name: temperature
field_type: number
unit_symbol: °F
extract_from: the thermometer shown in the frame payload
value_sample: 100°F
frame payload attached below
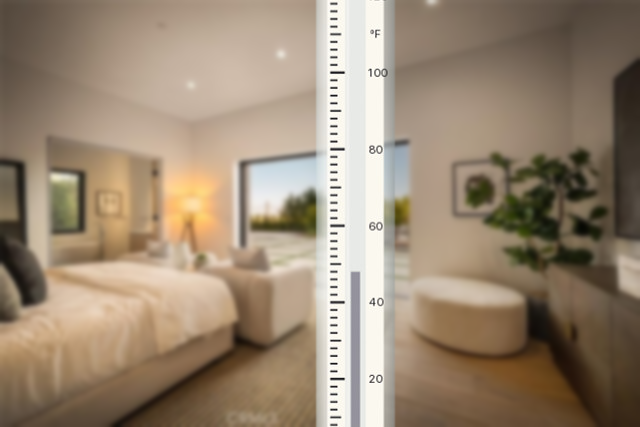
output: 48°F
